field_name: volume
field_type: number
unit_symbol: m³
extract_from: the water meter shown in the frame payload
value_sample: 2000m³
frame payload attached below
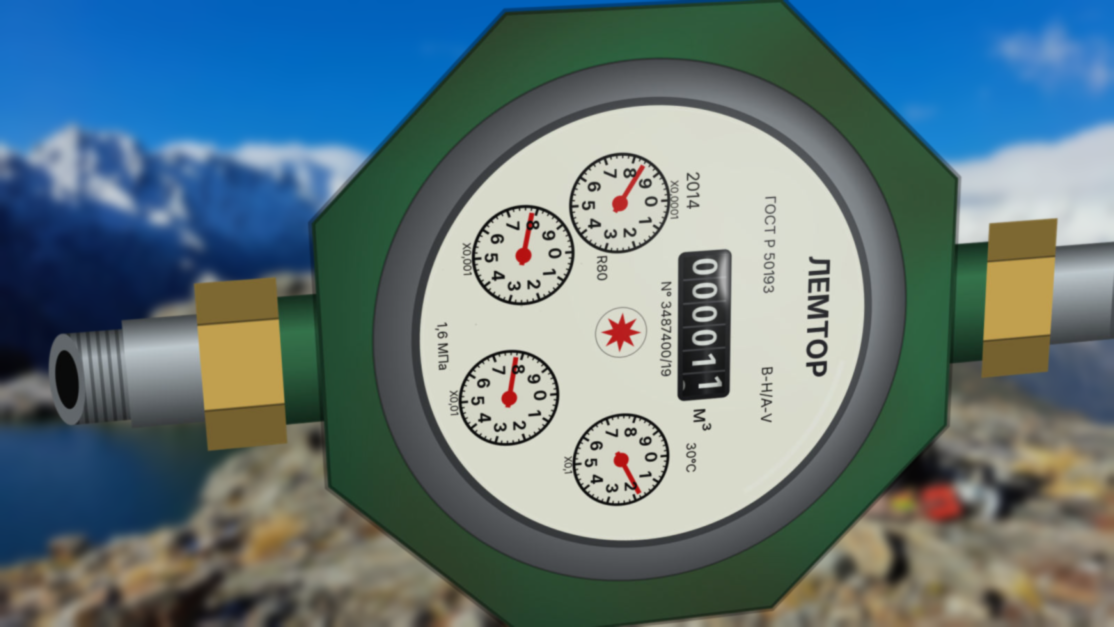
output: 11.1778m³
